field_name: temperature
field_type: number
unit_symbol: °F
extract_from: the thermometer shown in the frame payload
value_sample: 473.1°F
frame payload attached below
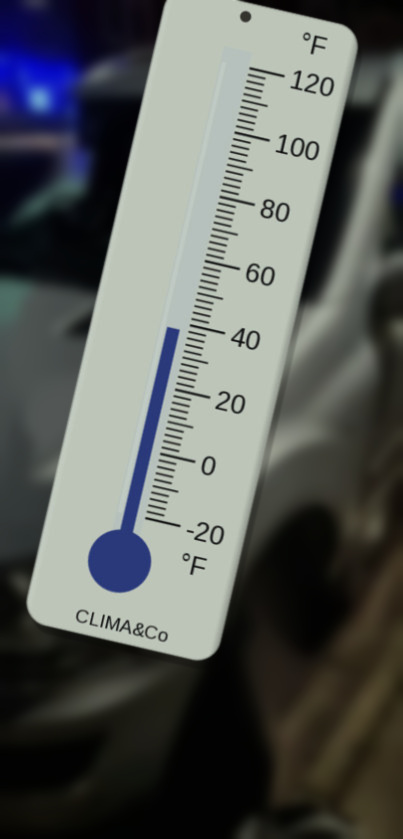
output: 38°F
